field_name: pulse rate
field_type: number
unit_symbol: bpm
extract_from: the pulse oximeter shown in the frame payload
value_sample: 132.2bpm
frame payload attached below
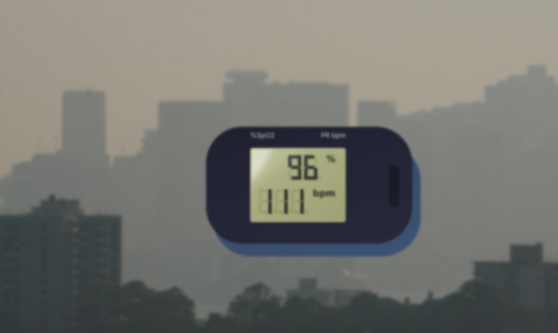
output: 111bpm
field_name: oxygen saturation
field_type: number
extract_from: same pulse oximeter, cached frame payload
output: 96%
